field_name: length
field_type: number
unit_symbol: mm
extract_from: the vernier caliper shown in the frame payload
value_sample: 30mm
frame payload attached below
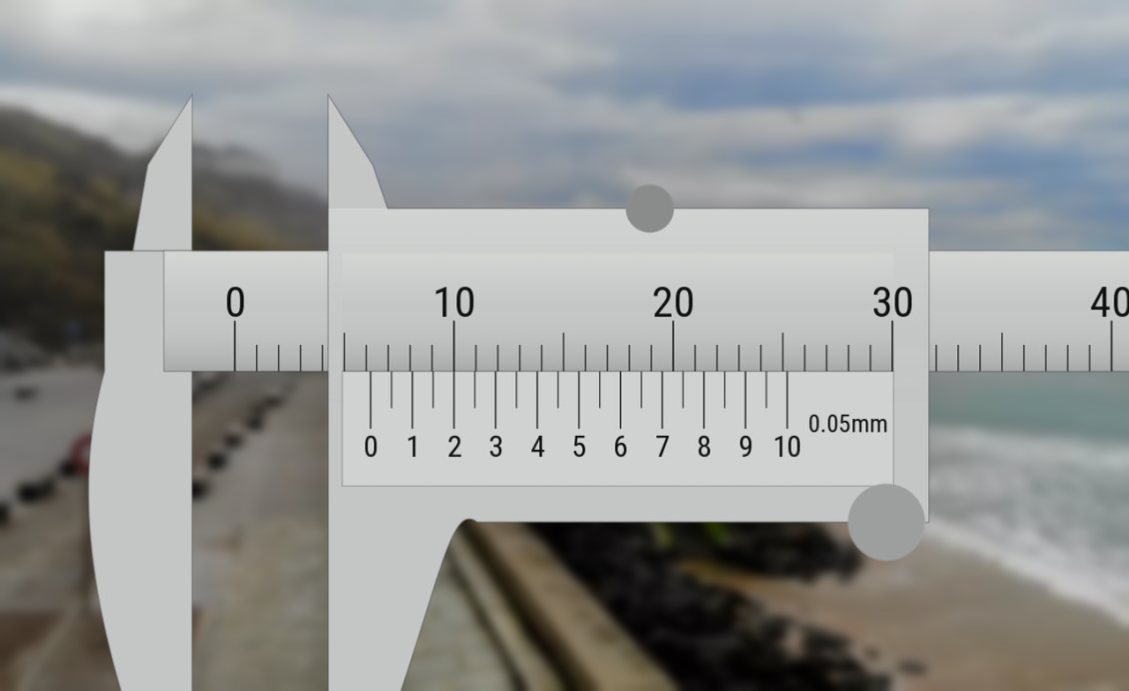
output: 6.20mm
